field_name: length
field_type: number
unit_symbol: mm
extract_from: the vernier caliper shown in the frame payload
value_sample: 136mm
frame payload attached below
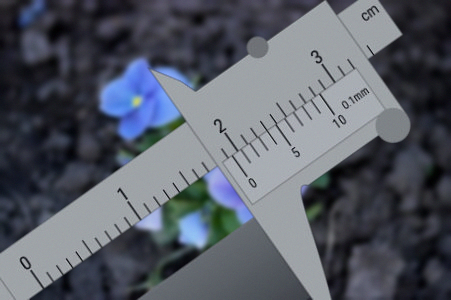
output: 19.4mm
